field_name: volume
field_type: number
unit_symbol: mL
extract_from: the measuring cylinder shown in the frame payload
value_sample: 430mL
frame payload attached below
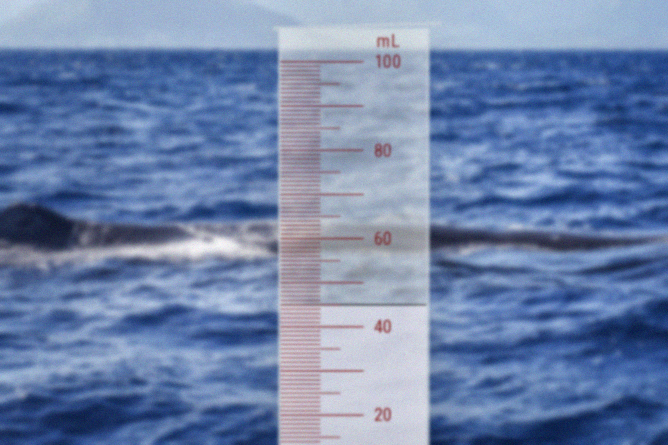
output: 45mL
